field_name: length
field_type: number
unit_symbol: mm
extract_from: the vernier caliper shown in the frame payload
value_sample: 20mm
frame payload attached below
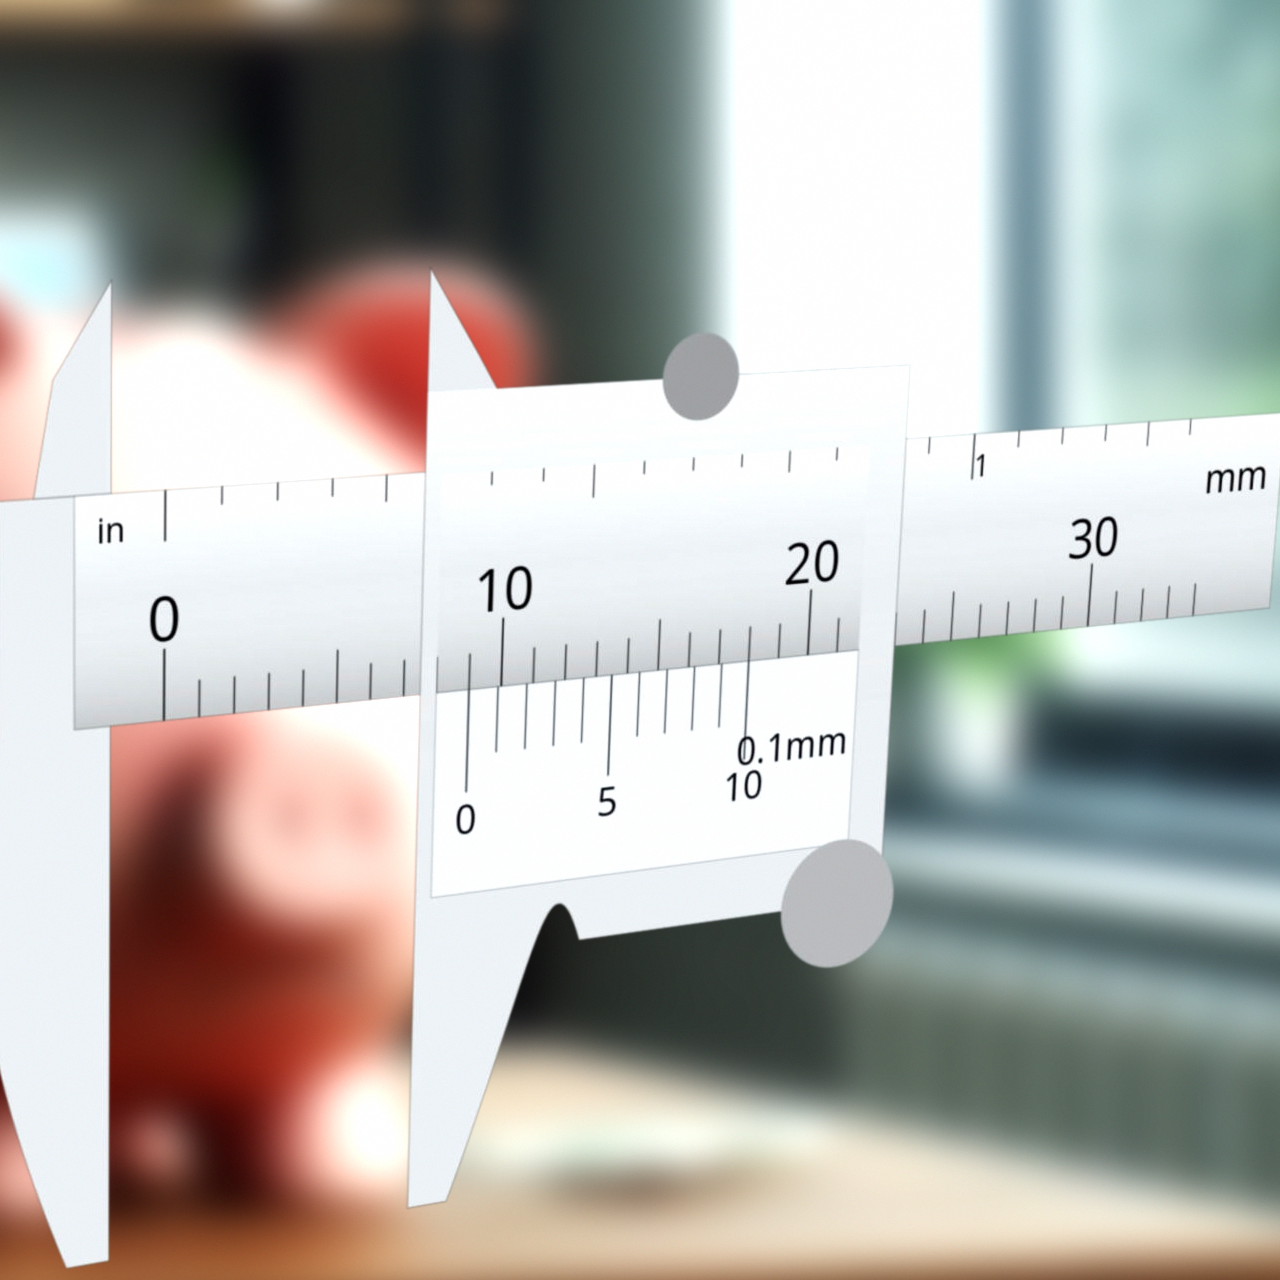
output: 9.0mm
